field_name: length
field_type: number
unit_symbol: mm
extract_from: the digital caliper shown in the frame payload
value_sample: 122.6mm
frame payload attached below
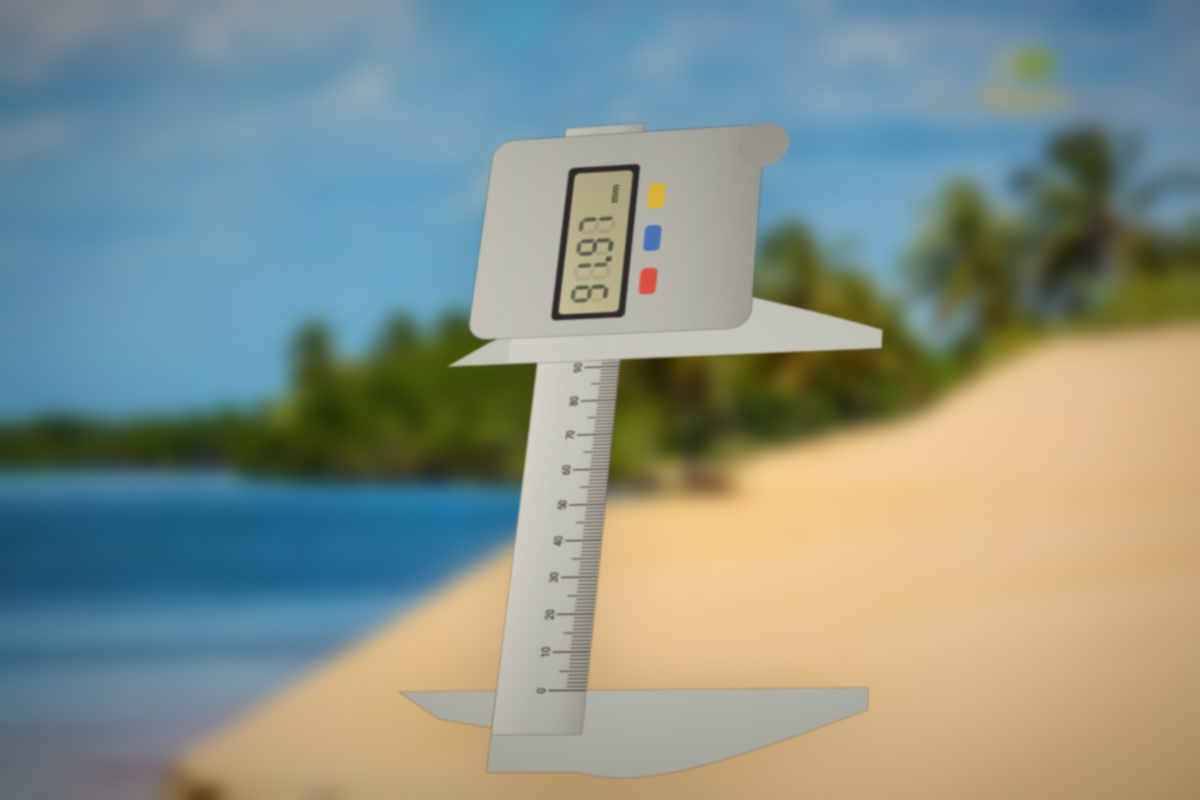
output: 91.97mm
